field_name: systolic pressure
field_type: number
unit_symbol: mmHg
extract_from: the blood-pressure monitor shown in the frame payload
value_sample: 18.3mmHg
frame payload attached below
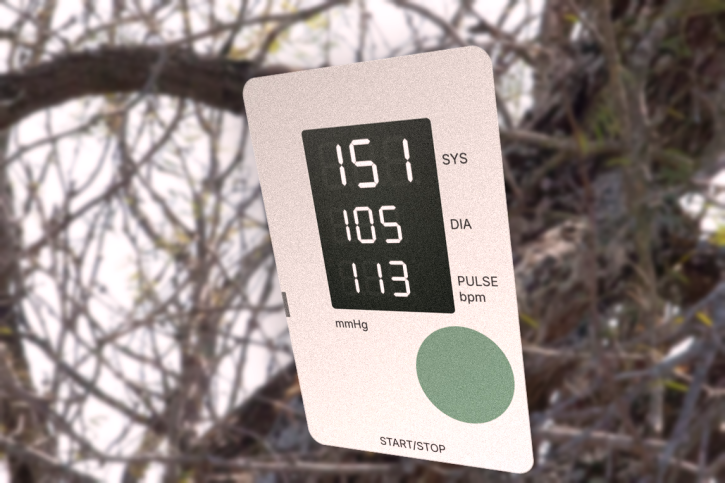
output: 151mmHg
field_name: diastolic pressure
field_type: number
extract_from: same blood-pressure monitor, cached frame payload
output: 105mmHg
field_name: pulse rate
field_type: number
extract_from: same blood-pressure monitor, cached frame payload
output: 113bpm
